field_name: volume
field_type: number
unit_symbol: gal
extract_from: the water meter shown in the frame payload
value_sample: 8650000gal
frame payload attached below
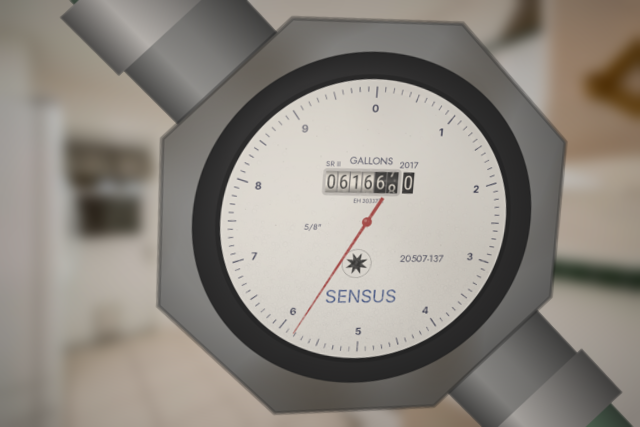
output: 616675.8gal
